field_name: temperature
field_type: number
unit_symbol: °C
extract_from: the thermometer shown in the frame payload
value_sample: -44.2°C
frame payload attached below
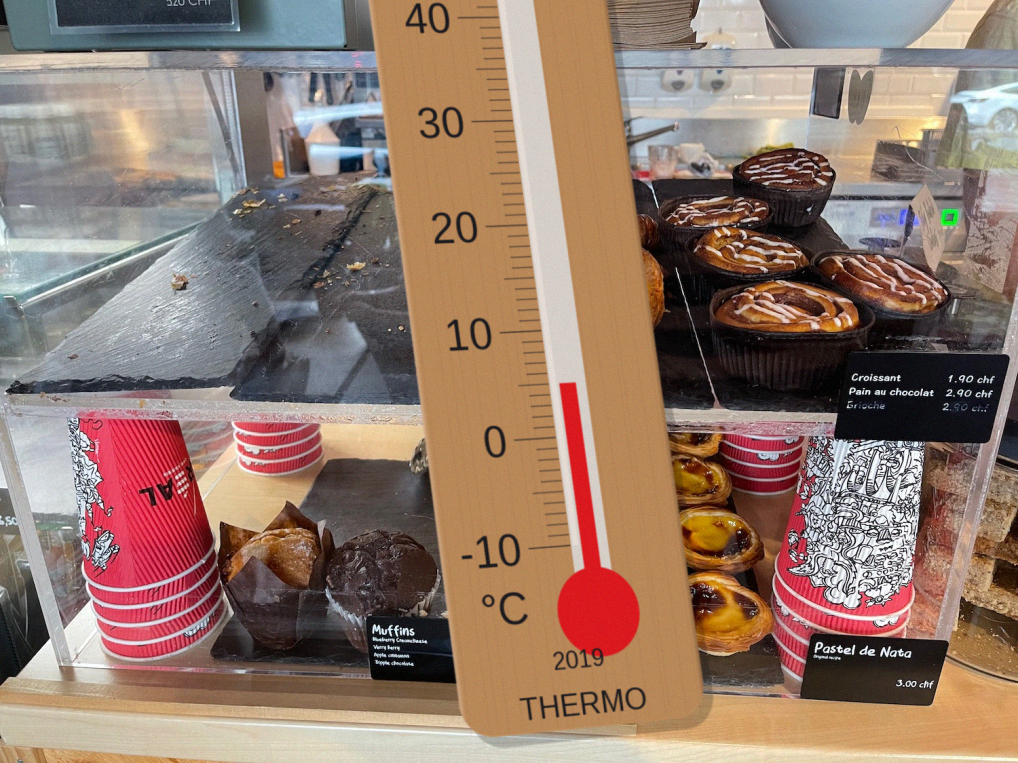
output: 5°C
